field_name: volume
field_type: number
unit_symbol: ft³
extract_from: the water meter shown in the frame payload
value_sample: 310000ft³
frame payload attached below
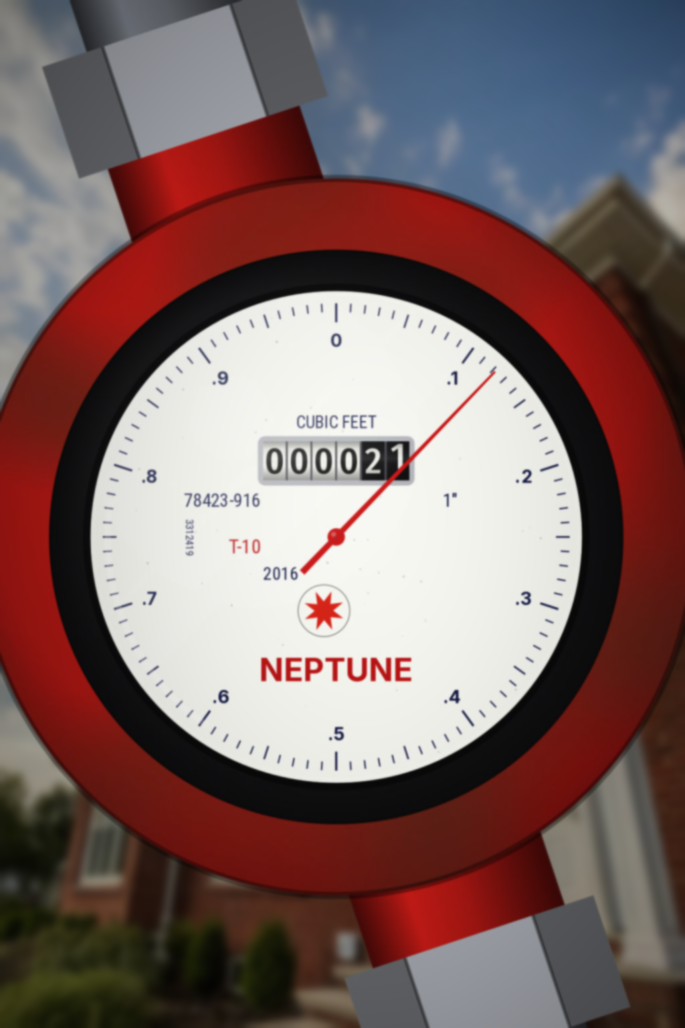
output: 21.12ft³
